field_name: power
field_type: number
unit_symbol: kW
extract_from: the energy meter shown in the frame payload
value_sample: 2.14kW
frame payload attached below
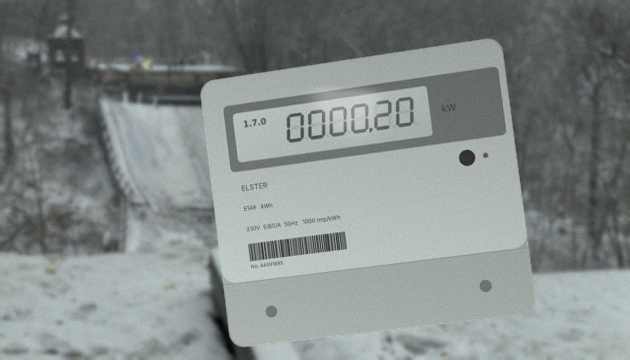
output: 0.20kW
